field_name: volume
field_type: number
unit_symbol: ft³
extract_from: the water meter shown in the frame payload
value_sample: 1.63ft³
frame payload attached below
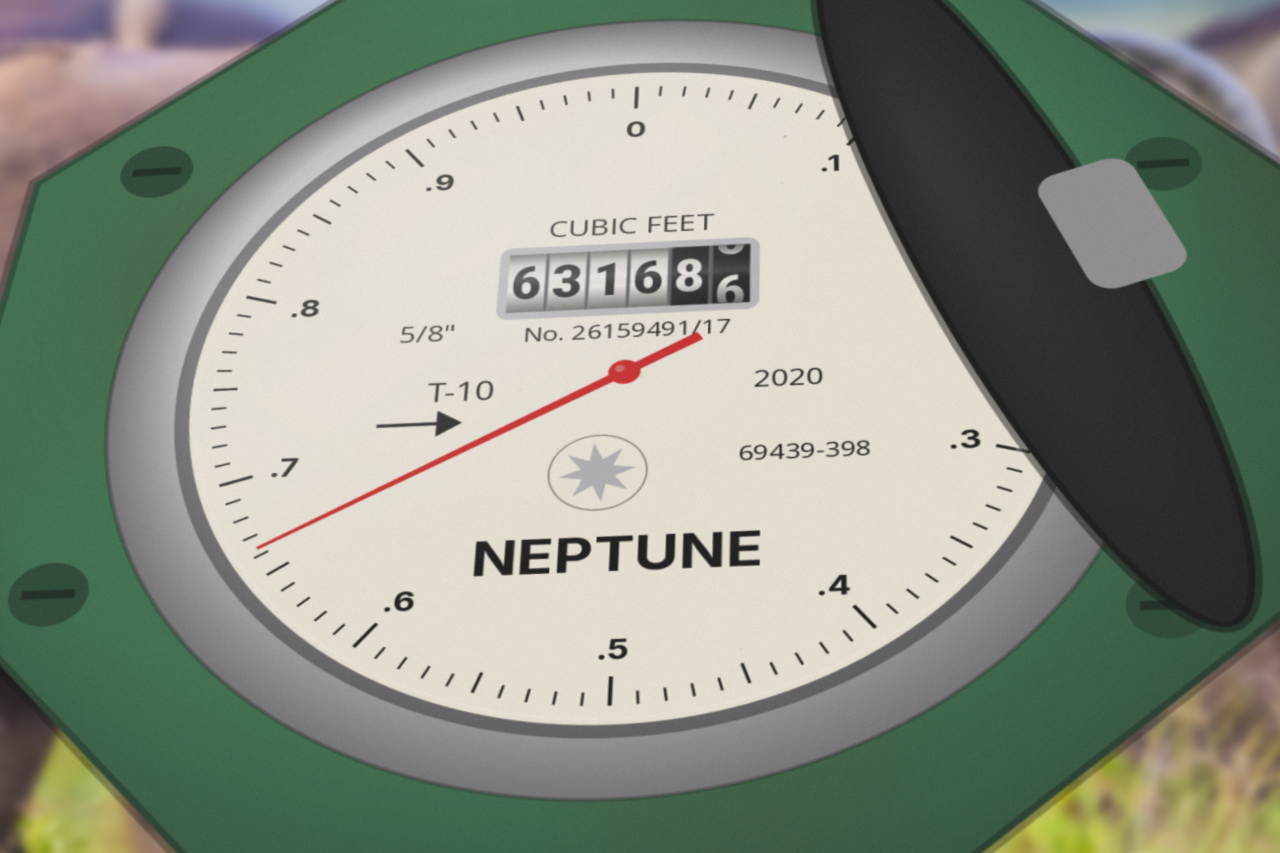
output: 631685.66ft³
